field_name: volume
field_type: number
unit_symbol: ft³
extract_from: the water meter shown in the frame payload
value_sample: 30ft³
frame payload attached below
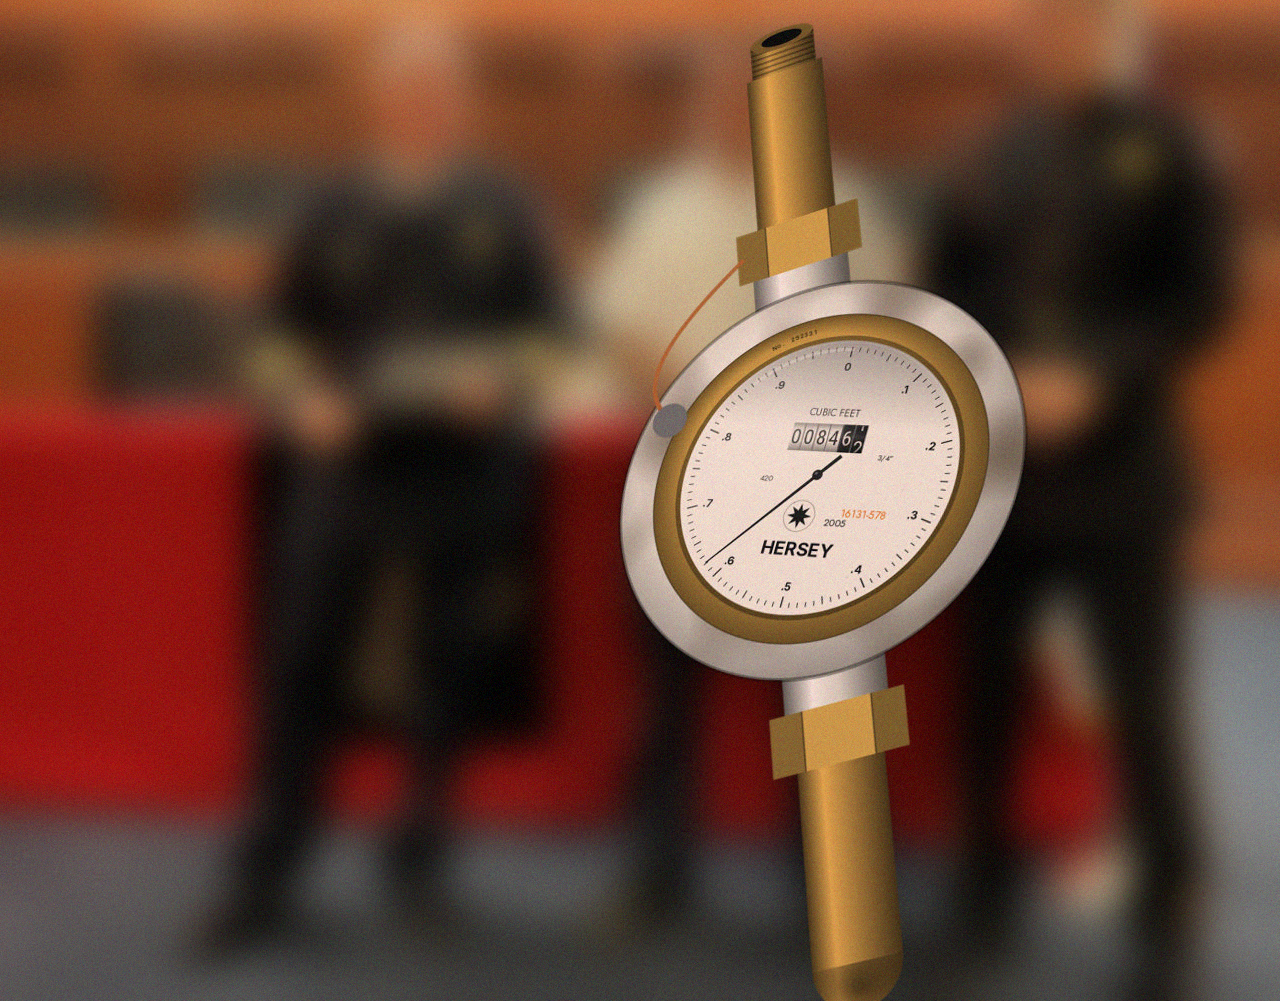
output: 8461.62ft³
